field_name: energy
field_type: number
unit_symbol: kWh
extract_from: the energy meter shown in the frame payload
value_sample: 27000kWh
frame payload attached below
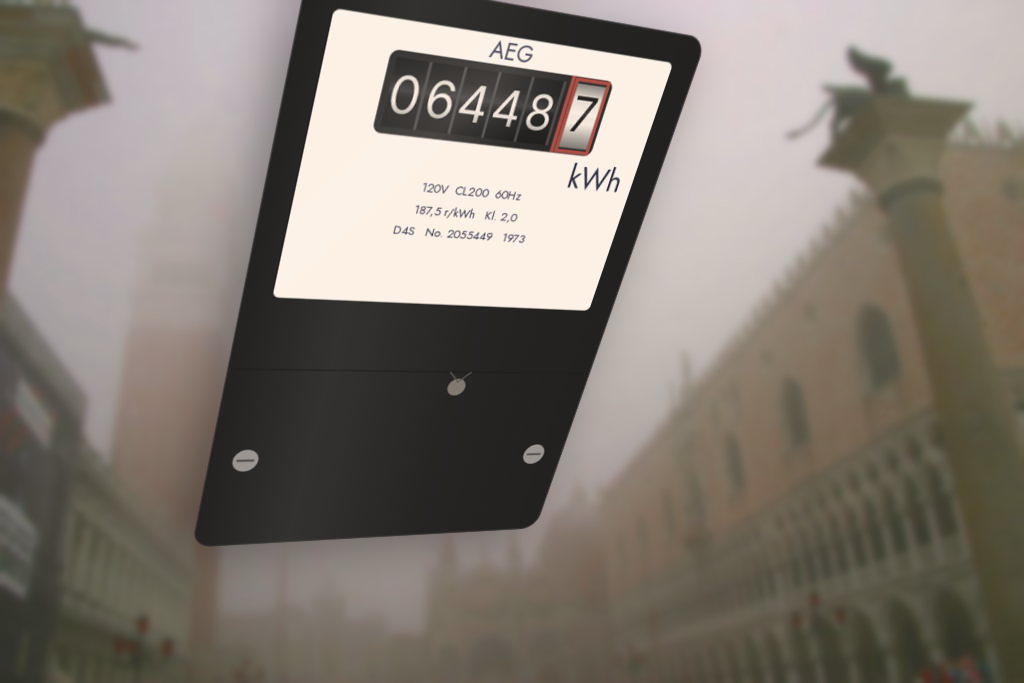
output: 6448.7kWh
